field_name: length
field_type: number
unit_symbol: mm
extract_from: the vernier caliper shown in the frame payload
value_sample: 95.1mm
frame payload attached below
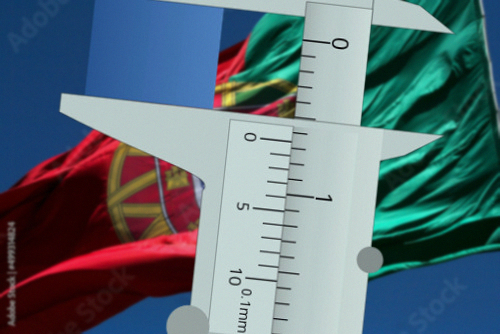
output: 6.6mm
